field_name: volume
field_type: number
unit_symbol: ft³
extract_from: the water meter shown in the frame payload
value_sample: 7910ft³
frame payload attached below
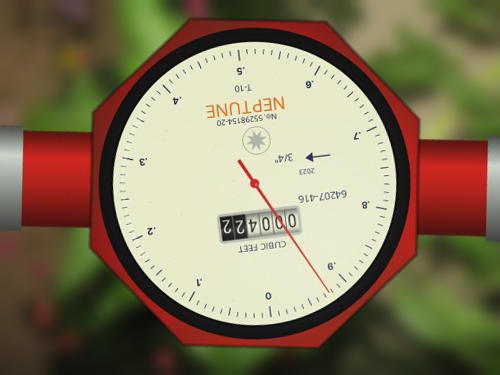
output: 421.92ft³
